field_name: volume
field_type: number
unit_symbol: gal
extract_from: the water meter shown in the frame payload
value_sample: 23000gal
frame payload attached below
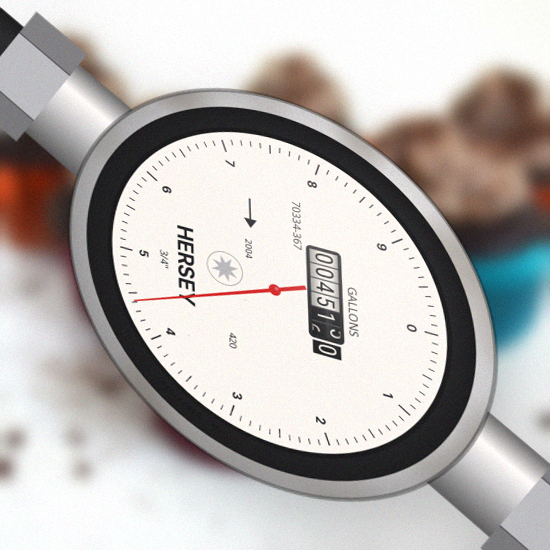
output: 45154.4gal
